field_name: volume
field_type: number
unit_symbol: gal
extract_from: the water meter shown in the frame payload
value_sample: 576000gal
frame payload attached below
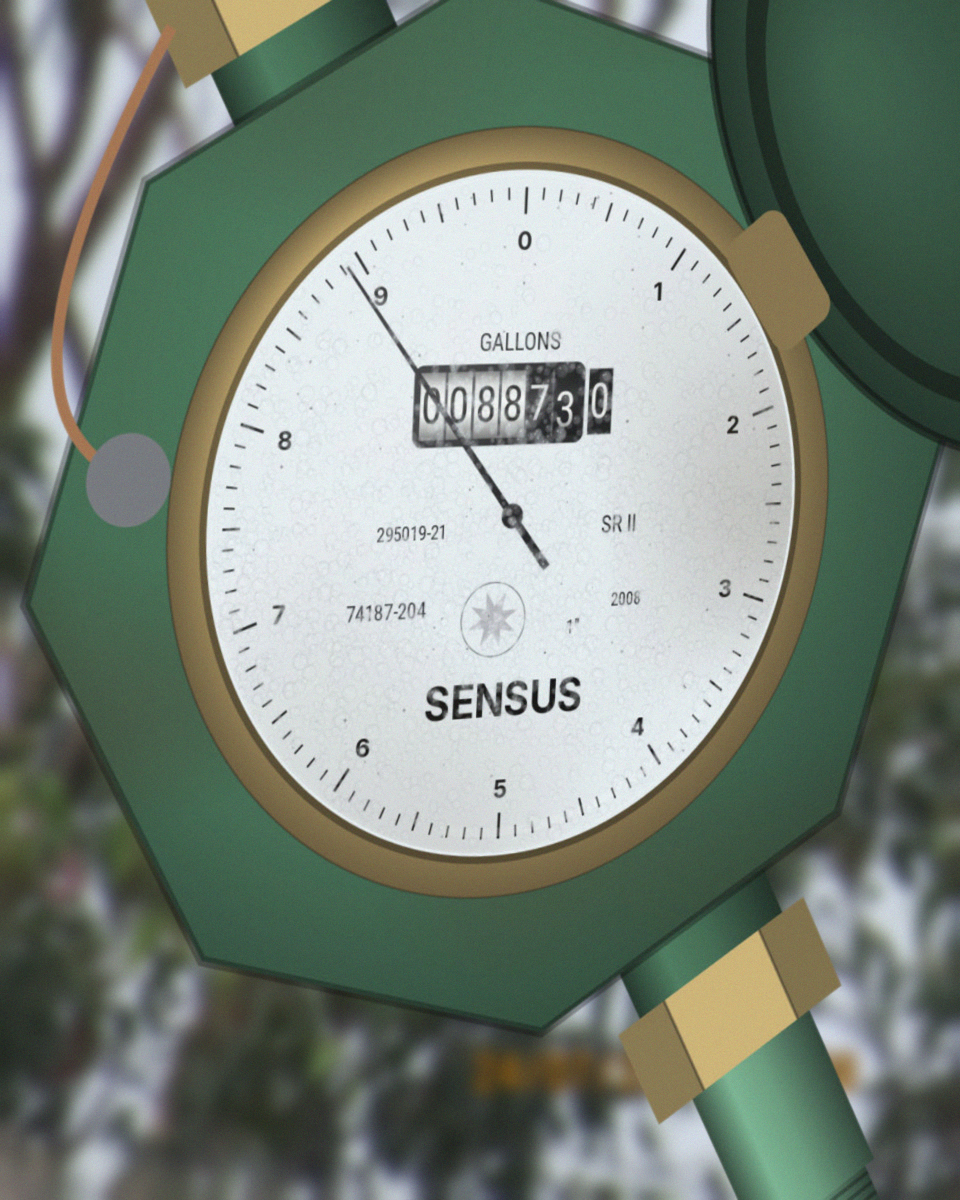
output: 88728.9gal
